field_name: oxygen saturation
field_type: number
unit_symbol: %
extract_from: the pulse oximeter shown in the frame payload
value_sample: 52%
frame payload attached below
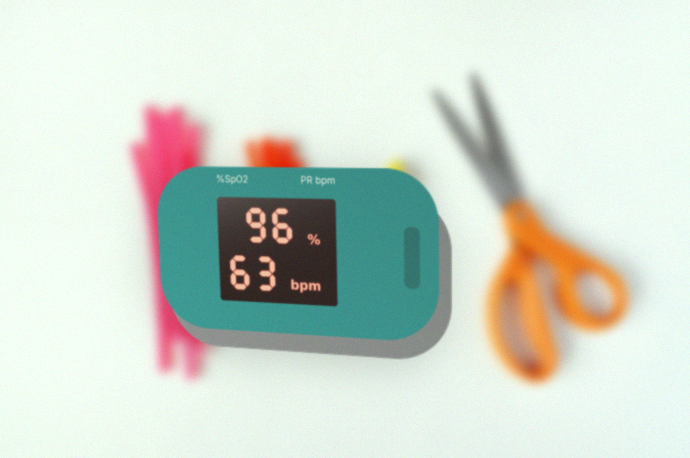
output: 96%
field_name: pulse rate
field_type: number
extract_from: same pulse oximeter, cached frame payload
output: 63bpm
